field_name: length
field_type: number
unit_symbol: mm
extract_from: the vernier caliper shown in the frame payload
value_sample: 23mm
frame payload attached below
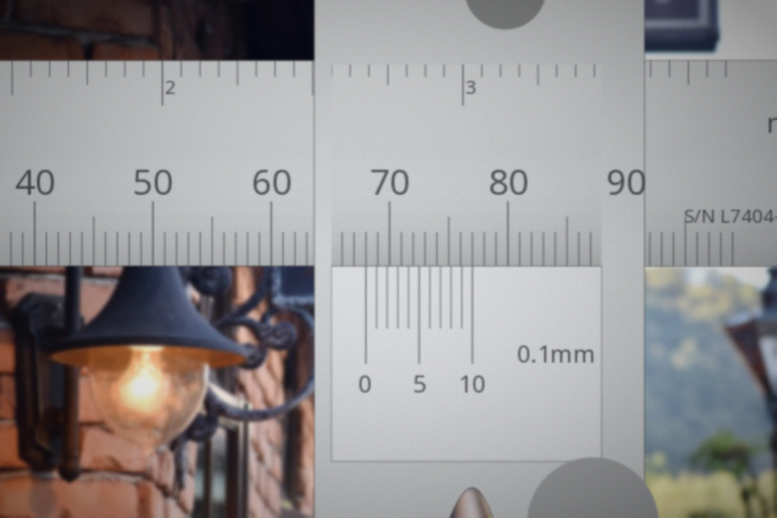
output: 68.0mm
